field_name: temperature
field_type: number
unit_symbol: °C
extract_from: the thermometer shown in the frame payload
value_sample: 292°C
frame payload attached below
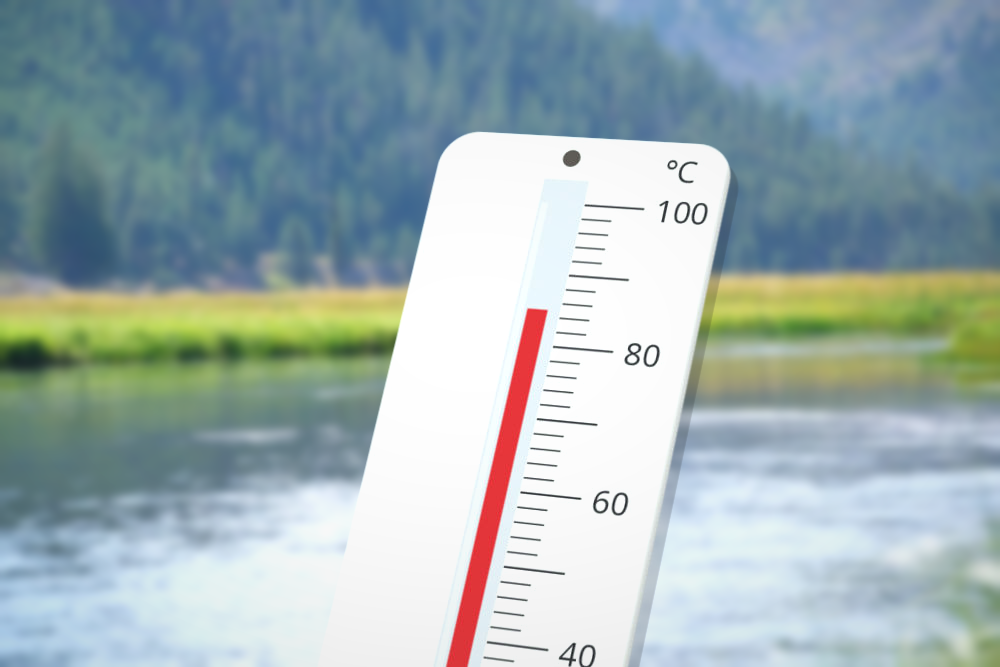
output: 85°C
